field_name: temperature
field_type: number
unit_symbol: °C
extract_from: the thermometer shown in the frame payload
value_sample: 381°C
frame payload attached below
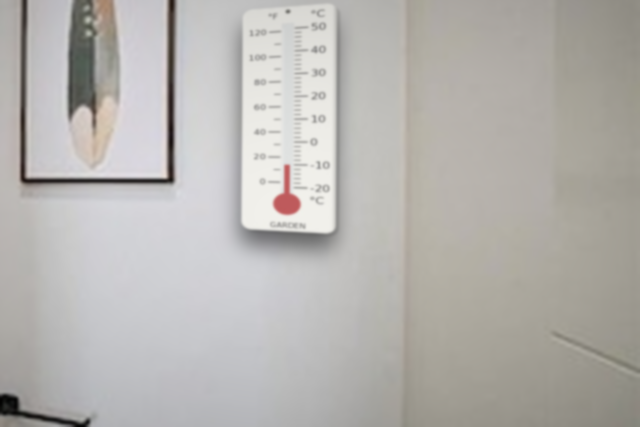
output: -10°C
